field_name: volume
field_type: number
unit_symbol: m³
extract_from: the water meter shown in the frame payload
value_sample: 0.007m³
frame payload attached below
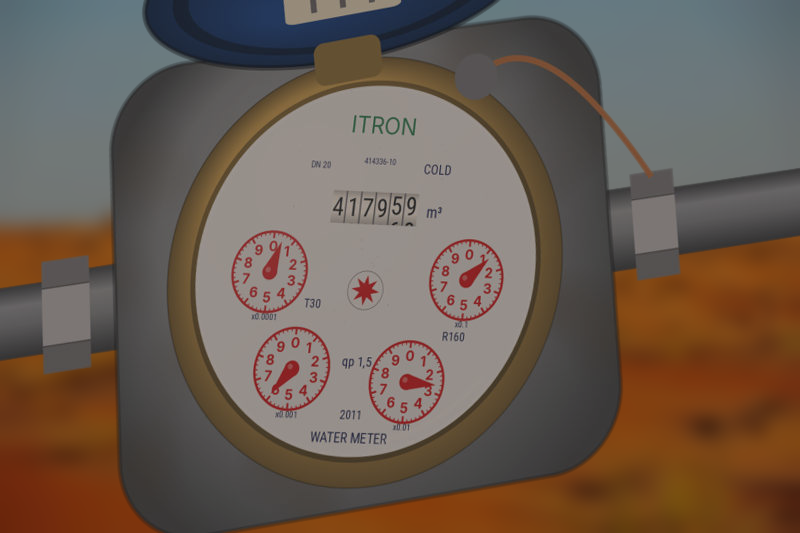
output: 417959.1260m³
